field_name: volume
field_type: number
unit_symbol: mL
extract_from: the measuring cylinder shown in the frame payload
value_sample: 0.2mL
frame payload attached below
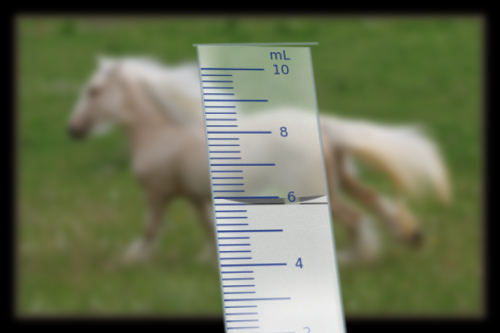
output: 5.8mL
